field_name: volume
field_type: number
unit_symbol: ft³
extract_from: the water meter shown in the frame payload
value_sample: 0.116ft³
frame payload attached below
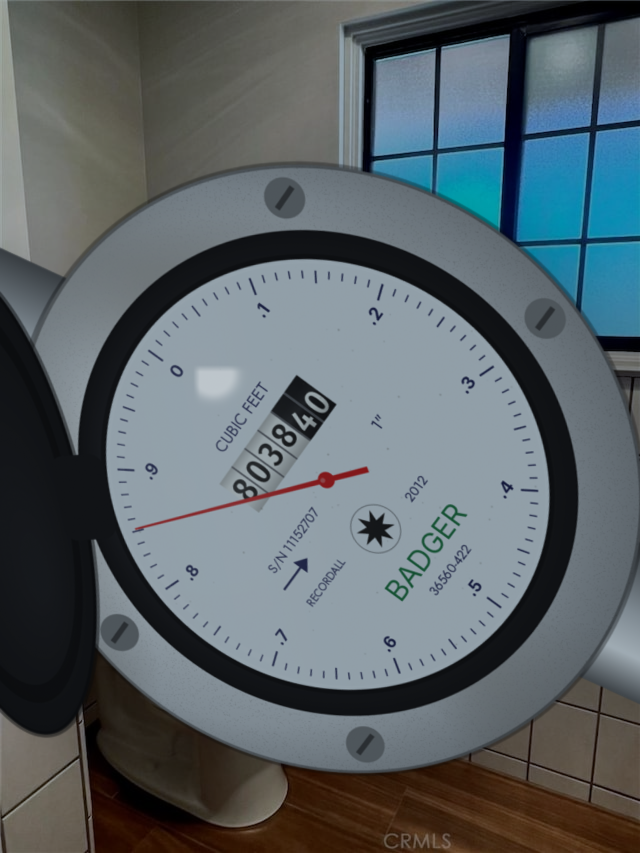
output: 803839.85ft³
